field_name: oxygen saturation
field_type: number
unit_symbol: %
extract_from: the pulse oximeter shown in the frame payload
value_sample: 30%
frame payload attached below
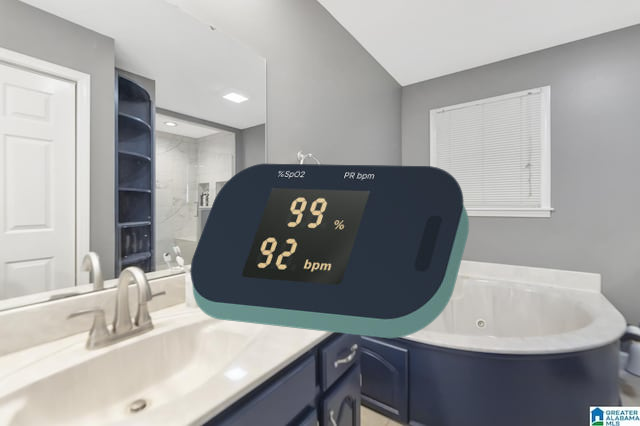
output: 99%
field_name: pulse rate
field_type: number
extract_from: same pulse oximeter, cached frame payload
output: 92bpm
